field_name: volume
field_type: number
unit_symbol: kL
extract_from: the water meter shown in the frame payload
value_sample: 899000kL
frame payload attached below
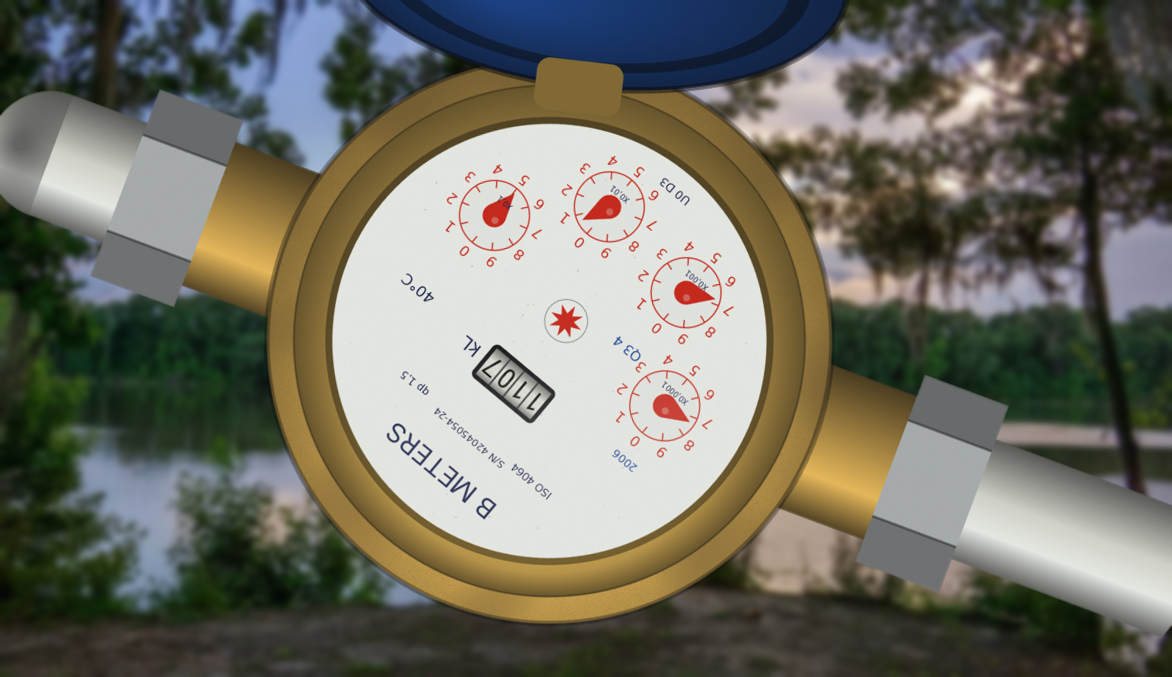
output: 1107.5067kL
